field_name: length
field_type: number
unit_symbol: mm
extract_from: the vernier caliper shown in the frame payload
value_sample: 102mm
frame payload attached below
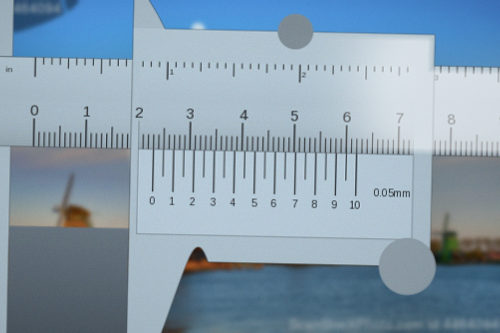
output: 23.0mm
